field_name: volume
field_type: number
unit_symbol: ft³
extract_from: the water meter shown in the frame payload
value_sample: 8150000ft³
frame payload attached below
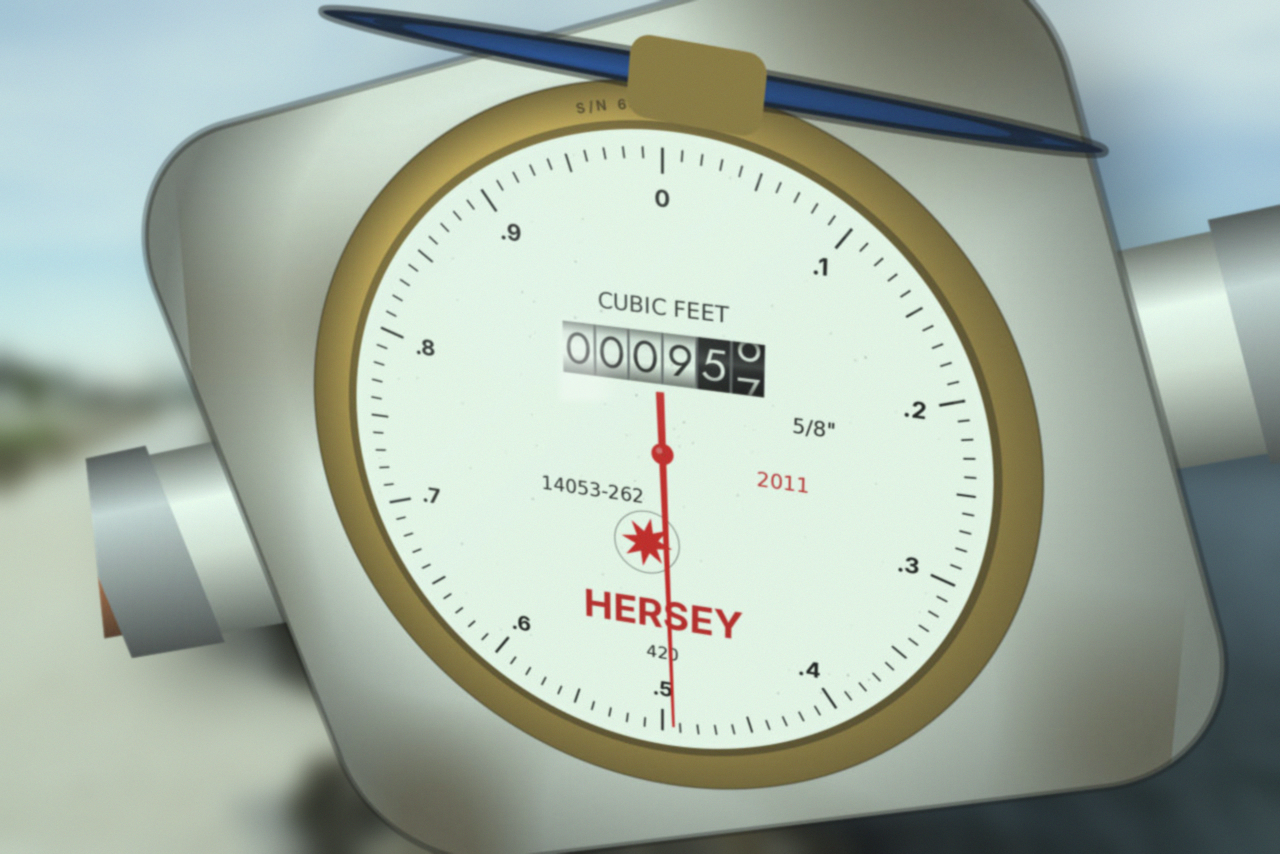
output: 956.49ft³
